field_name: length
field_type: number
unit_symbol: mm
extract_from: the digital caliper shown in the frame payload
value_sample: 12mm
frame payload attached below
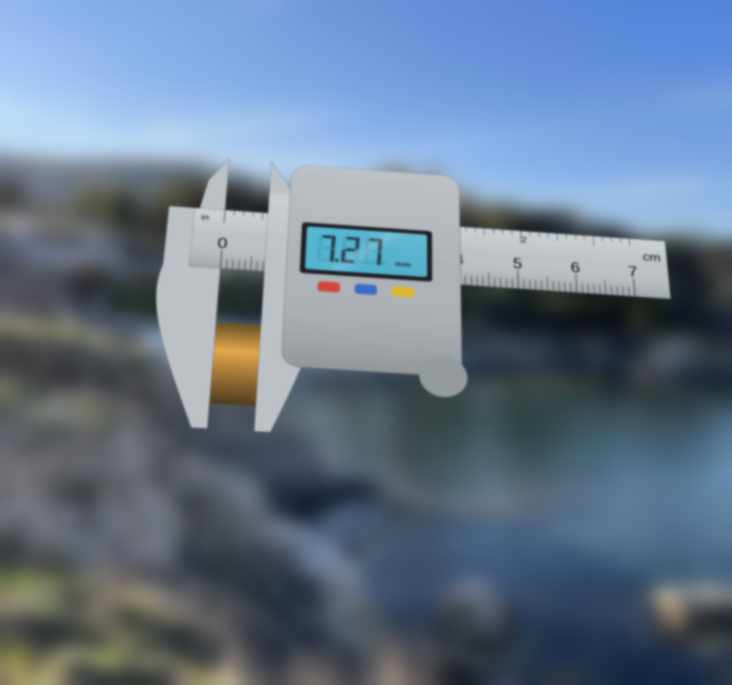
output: 7.27mm
